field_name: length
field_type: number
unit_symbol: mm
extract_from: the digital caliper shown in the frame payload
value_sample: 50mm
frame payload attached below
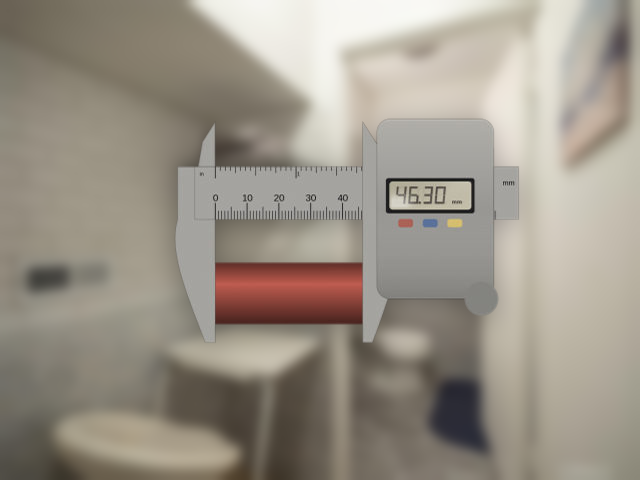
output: 46.30mm
